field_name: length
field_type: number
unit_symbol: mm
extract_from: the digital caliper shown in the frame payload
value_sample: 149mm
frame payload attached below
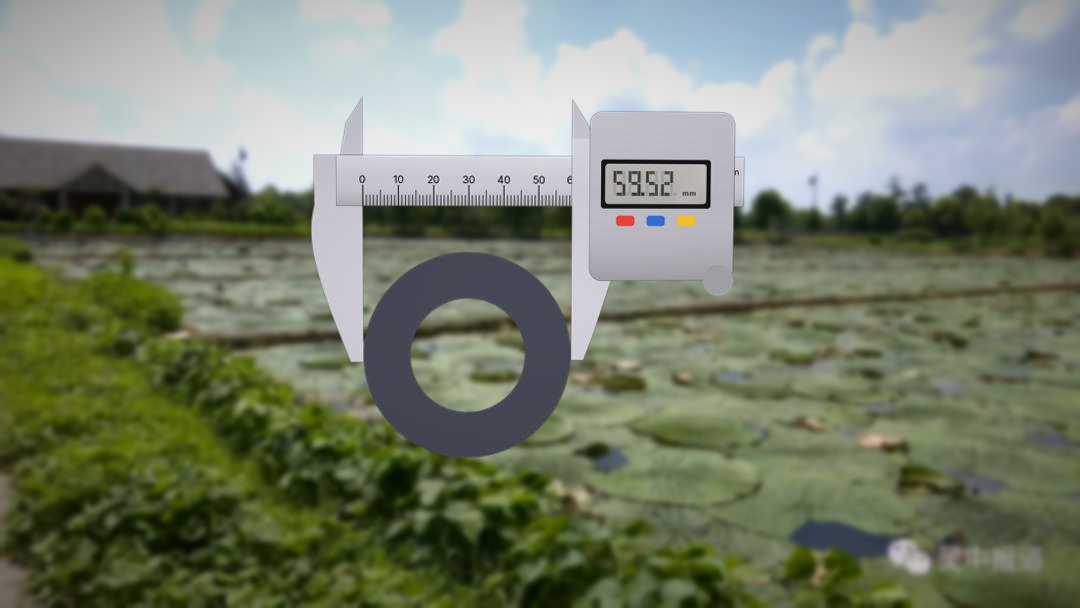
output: 59.52mm
